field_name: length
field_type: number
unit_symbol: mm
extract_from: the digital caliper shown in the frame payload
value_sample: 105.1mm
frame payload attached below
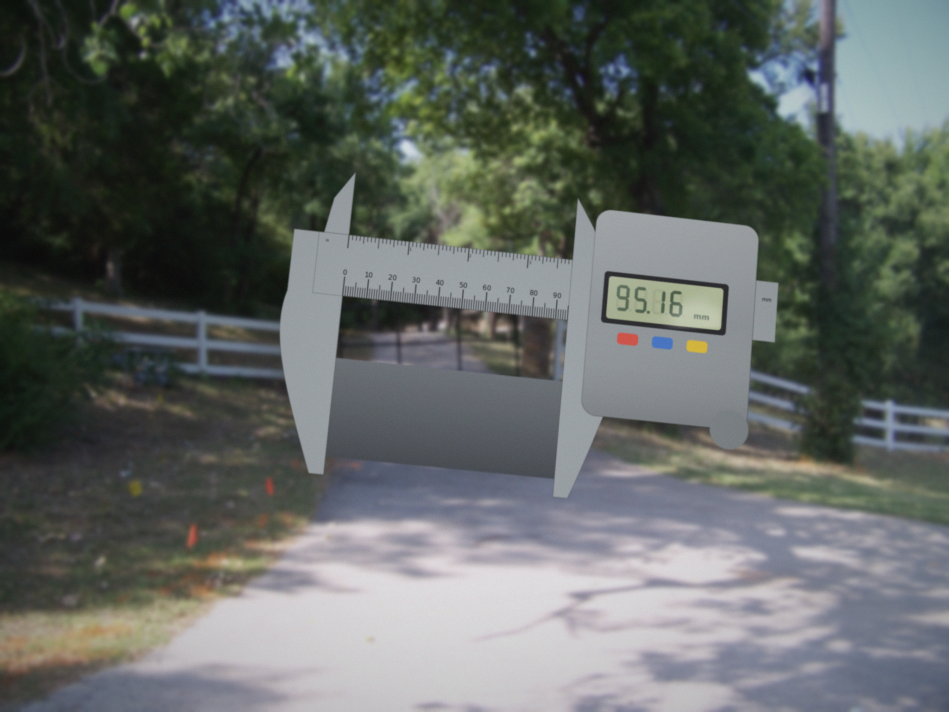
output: 95.16mm
